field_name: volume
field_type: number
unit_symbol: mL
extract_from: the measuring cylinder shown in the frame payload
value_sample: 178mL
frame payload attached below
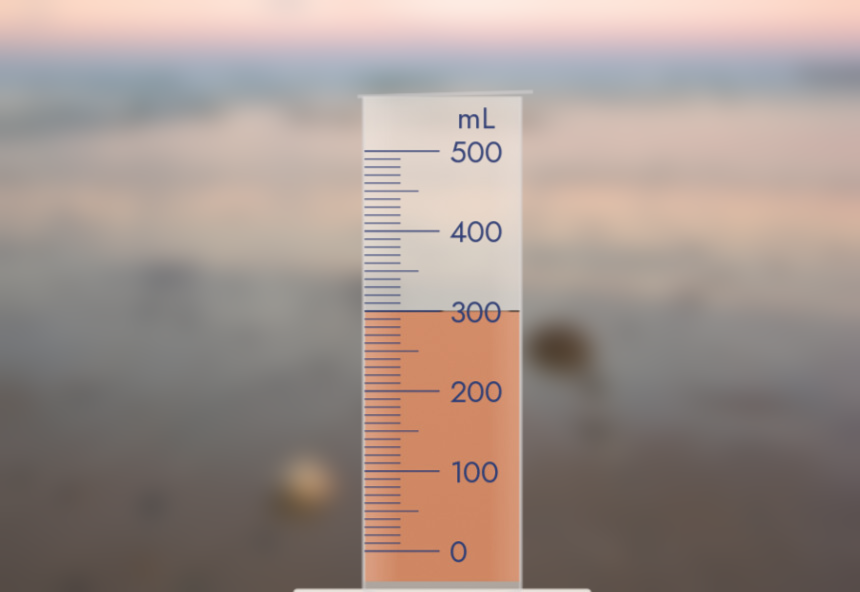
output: 300mL
